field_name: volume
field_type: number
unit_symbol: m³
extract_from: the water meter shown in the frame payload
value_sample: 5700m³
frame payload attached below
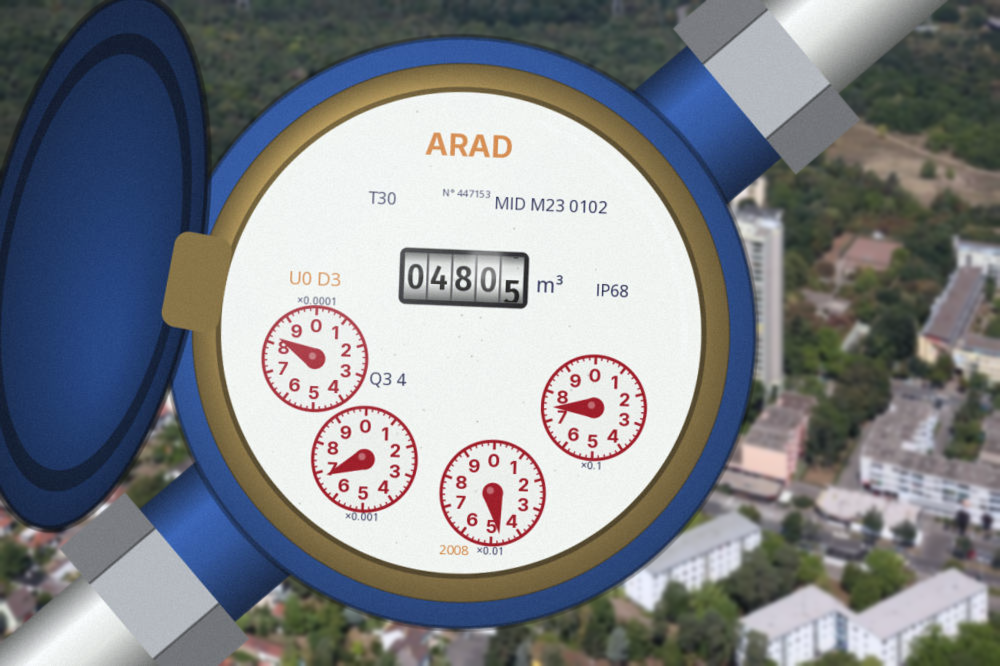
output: 4804.7468m³
